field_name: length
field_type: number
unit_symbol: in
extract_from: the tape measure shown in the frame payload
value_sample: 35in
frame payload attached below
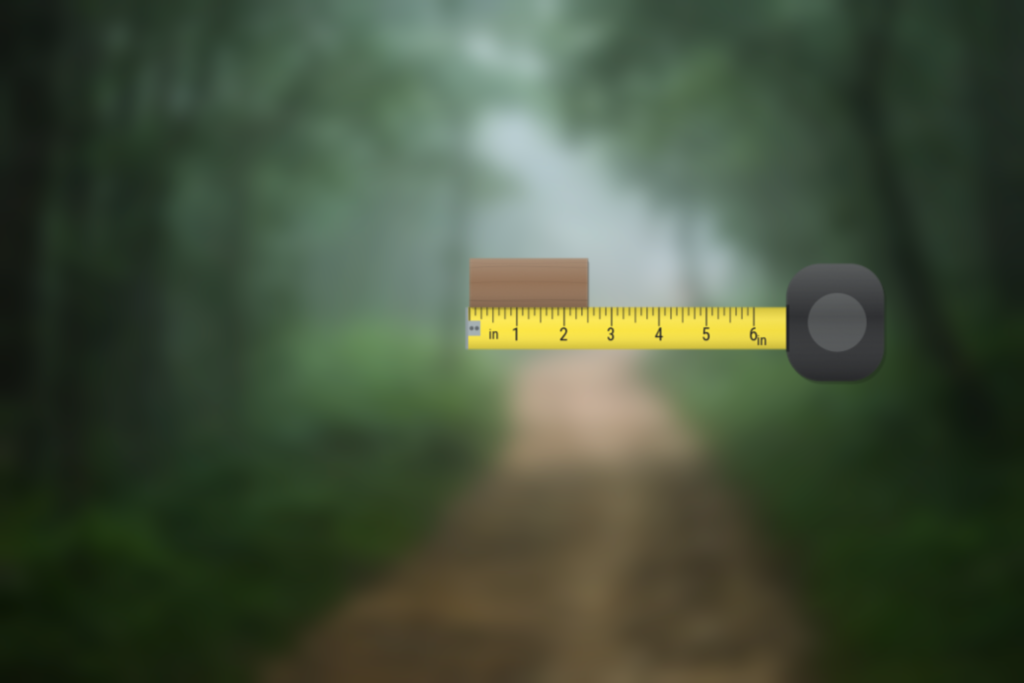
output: 2.5in
